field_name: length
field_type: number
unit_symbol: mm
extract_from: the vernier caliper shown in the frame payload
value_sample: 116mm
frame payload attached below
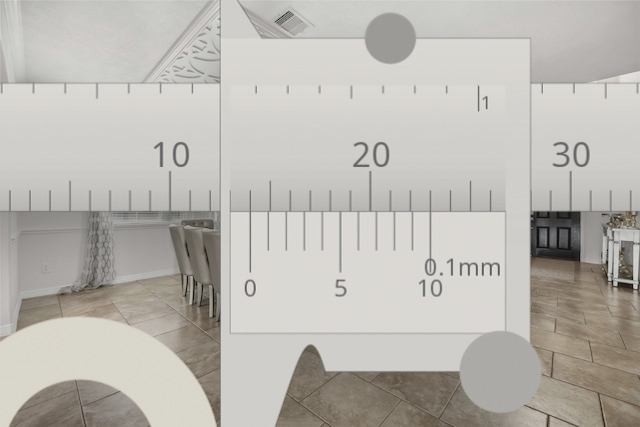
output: 14.0mm
